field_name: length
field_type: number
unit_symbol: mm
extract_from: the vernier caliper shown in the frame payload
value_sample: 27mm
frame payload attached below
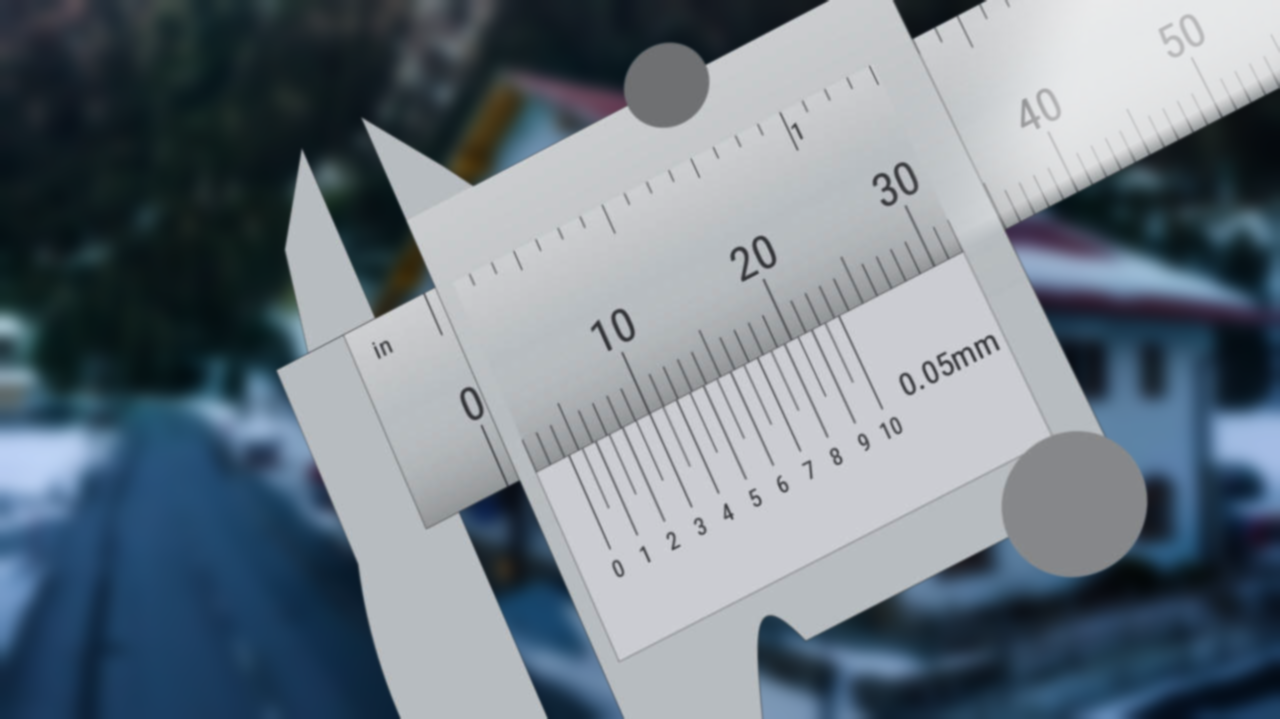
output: 4.3mm
